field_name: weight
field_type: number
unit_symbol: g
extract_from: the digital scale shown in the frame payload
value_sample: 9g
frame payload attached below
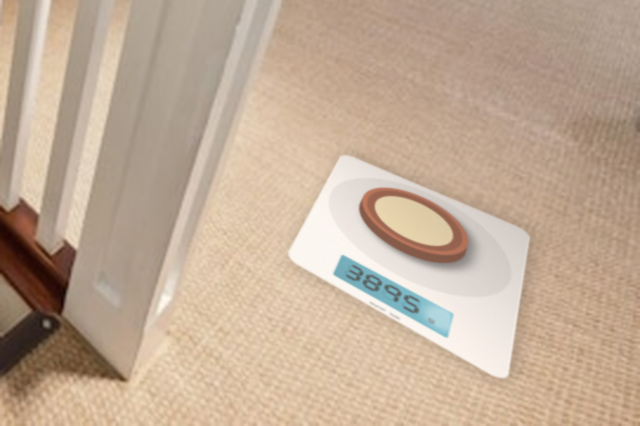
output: 3895g
